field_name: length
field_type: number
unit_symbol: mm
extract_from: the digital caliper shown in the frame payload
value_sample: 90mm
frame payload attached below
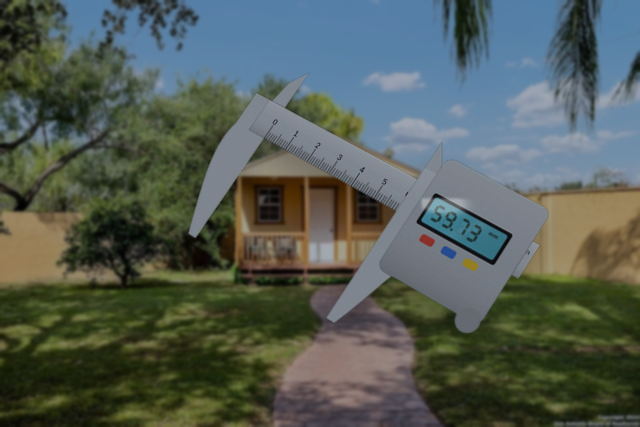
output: 59.73mm
